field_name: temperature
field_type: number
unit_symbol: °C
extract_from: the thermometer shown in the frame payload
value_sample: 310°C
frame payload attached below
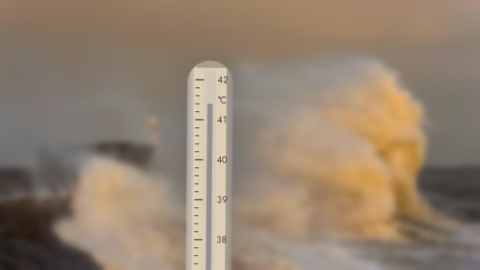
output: 41.4°C
